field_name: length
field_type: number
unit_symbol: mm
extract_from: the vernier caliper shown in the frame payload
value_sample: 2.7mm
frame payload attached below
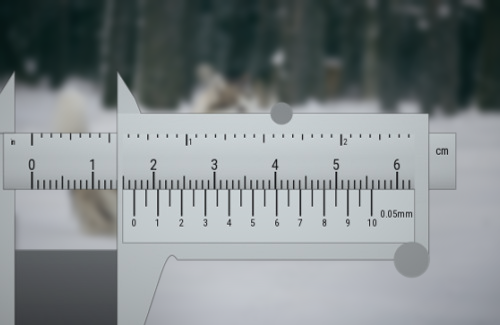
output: 16.8mm
